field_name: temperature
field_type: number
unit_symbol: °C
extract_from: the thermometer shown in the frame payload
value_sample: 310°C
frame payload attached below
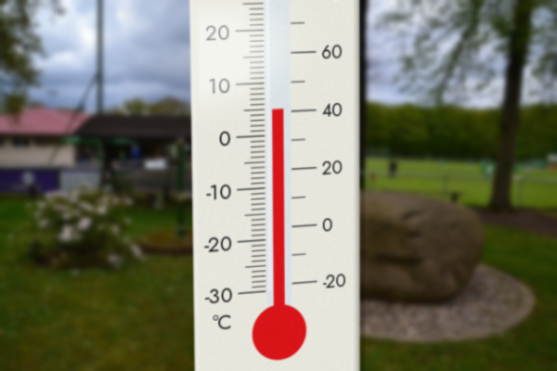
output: 5°C
